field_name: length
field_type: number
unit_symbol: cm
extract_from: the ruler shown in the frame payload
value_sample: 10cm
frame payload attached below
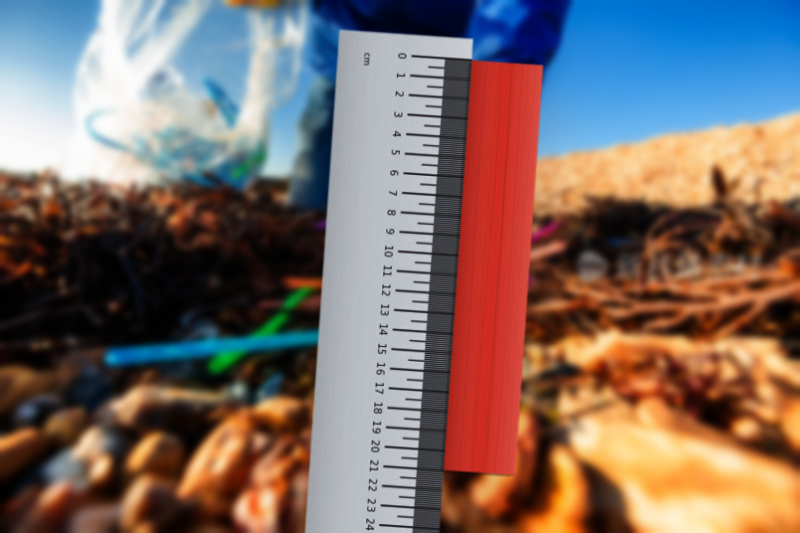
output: 21cm
